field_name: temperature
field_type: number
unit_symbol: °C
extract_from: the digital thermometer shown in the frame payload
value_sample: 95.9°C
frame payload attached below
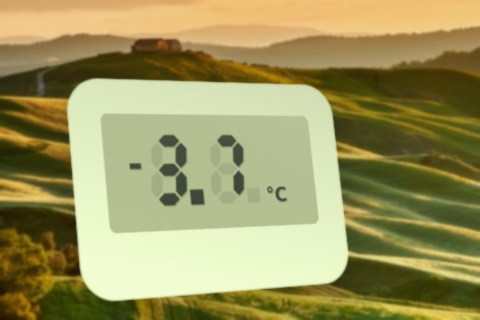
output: -3.7°C
